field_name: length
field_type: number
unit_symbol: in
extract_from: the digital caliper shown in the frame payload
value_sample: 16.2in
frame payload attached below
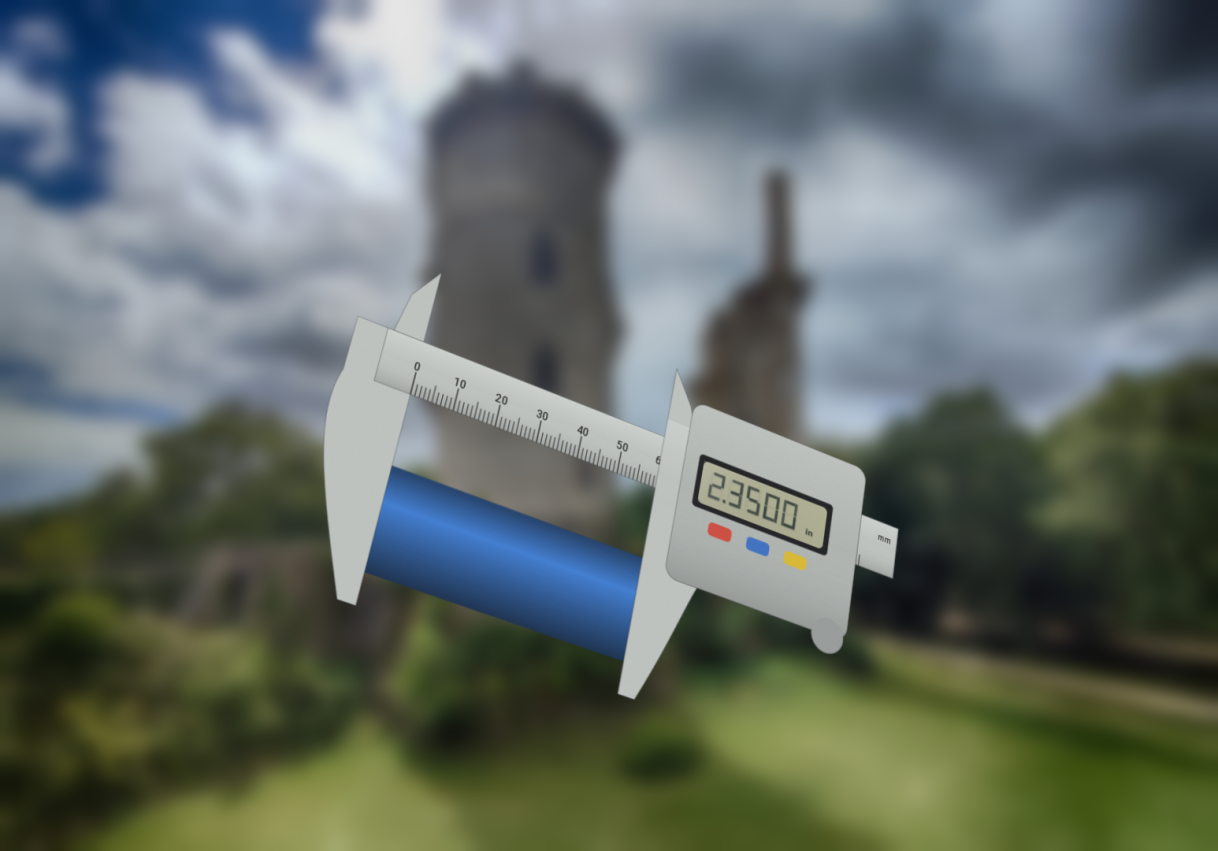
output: 2.3500in
